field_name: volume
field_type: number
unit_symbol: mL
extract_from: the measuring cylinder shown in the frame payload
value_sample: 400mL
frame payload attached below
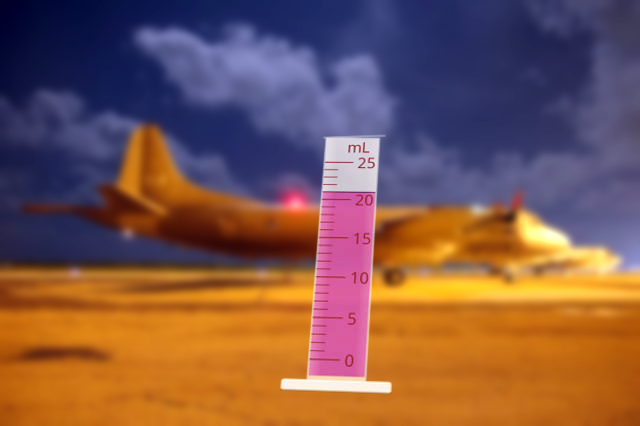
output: 21mL
